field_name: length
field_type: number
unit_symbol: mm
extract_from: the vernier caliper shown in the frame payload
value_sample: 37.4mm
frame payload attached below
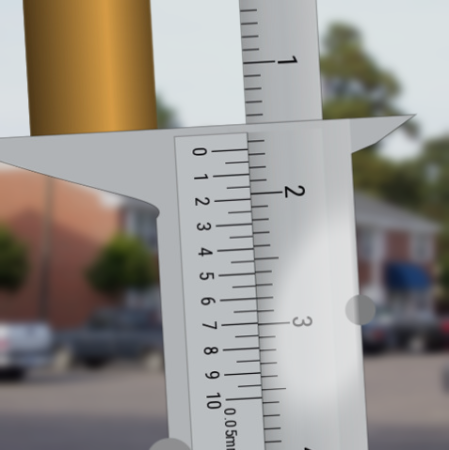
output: 16.6mm
